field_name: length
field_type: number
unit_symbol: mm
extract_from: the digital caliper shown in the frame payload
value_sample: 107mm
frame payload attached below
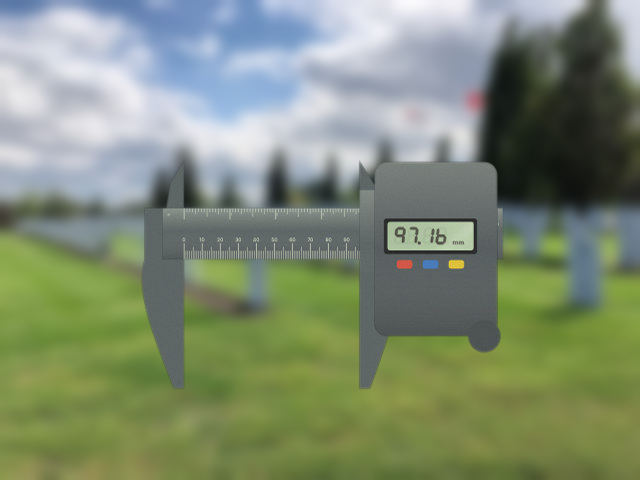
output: 97.16mm
